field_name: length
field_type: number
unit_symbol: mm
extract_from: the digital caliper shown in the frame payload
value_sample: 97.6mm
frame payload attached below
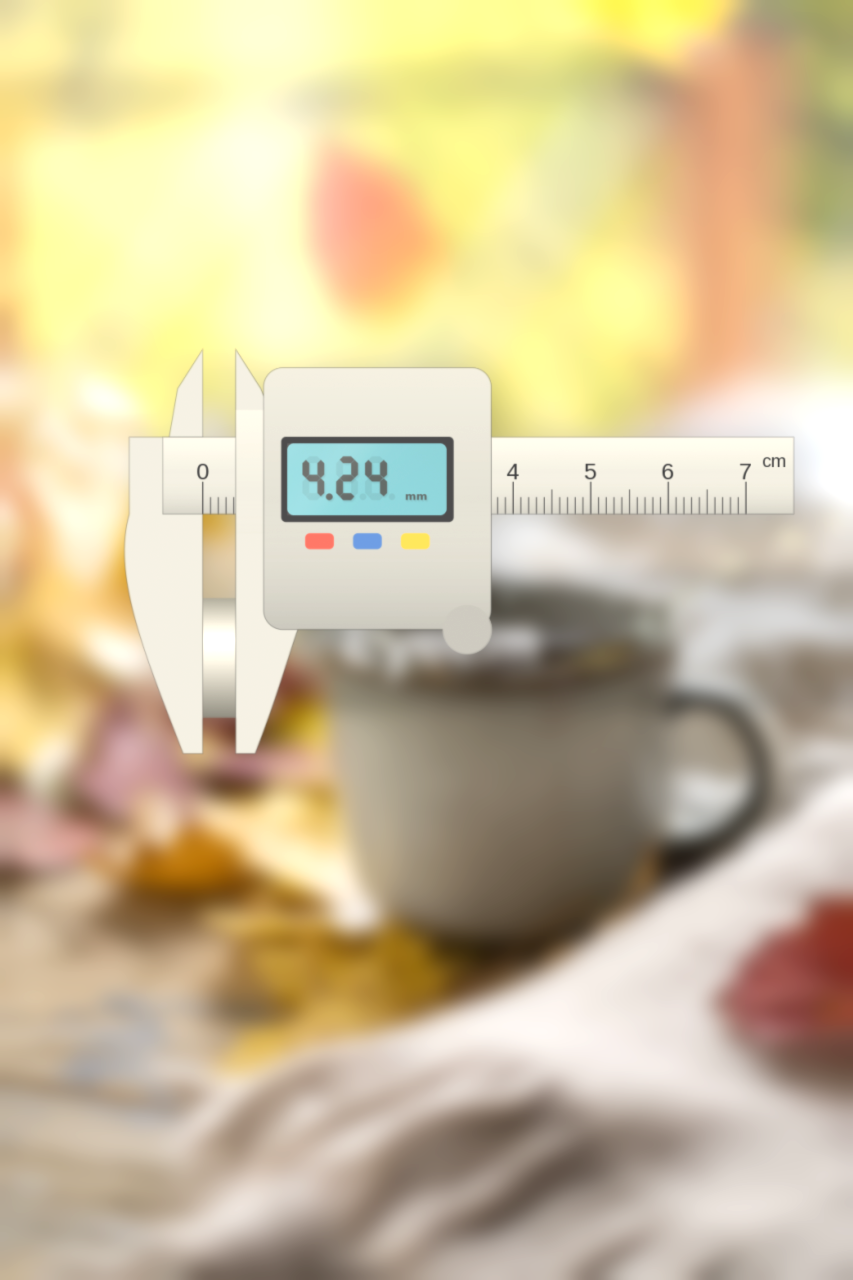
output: 4.24mm
